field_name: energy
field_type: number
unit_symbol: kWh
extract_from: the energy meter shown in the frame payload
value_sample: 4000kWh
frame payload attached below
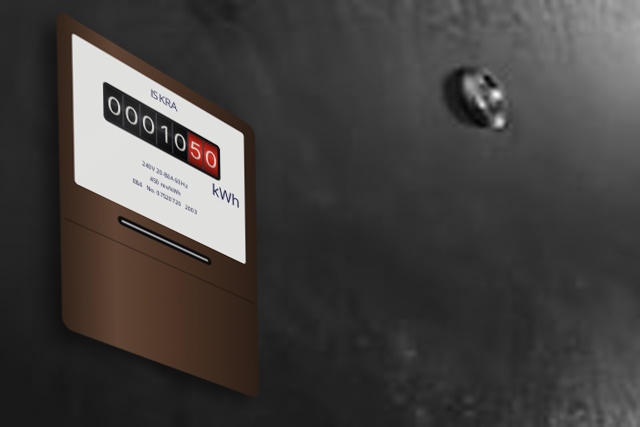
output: 10.50kWh
